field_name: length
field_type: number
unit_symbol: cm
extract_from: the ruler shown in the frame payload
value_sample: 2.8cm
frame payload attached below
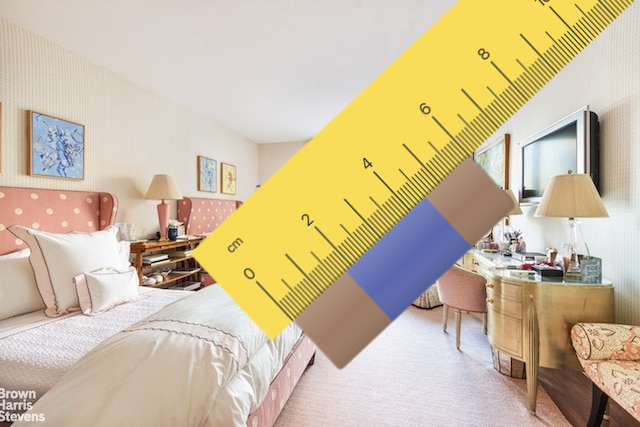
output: 6cm
